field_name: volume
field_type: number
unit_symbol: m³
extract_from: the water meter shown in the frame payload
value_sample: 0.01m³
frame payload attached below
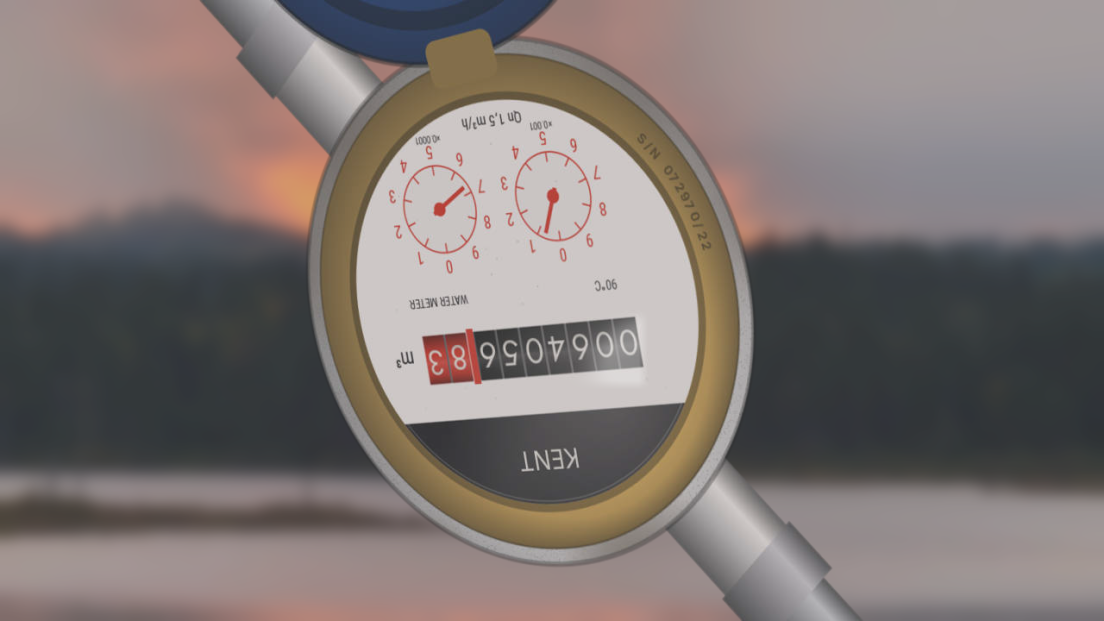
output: 64056.8306m³
